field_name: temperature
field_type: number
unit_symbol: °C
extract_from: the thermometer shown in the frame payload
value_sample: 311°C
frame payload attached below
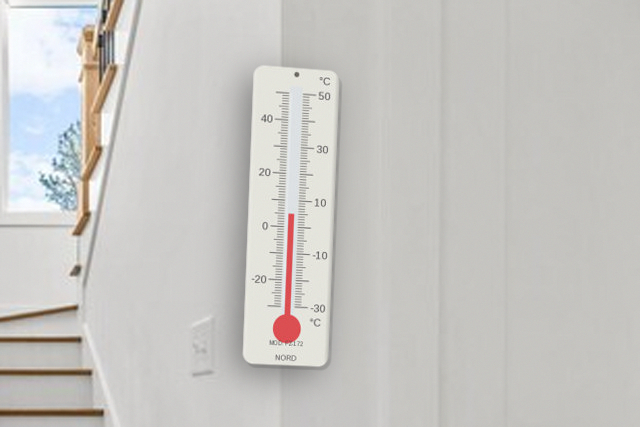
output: 5°C
